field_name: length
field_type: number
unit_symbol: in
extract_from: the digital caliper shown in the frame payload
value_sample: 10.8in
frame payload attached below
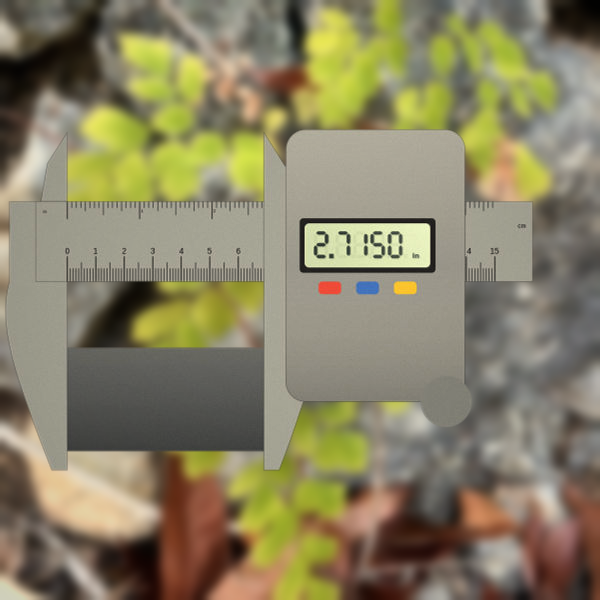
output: 2.7150in
